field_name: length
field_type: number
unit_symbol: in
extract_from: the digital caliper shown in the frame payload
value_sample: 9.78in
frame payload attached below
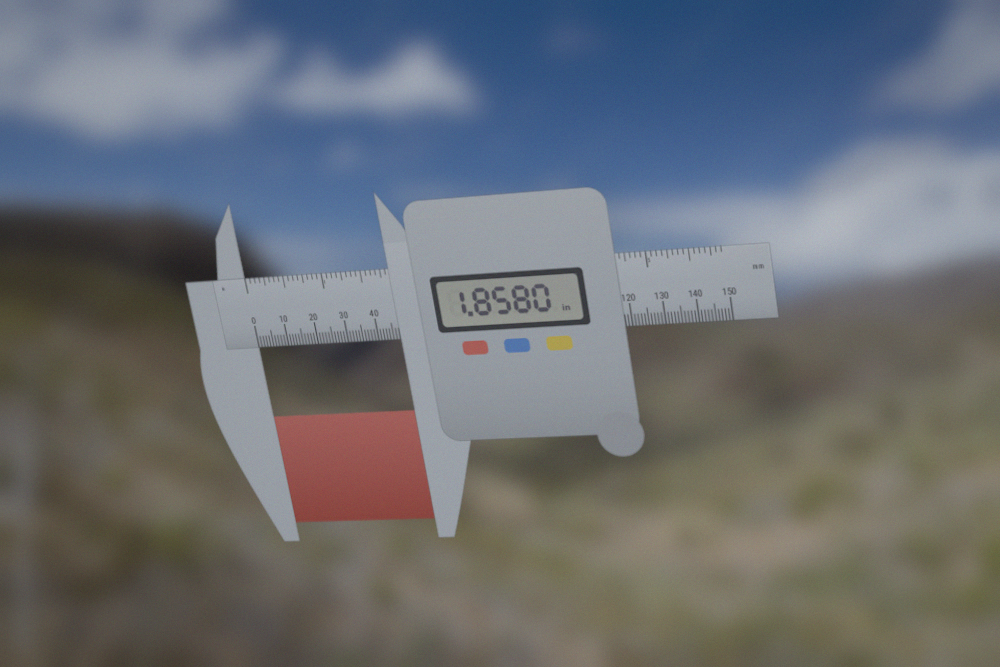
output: 1.8580in
